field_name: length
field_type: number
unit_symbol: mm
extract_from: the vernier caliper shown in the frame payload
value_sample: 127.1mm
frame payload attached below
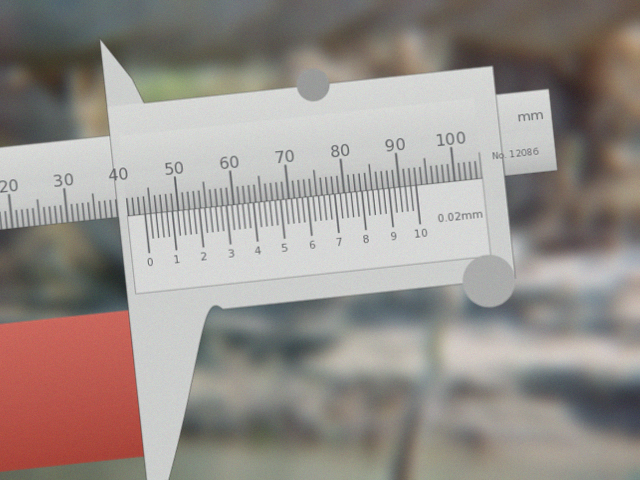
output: 44.0mm
